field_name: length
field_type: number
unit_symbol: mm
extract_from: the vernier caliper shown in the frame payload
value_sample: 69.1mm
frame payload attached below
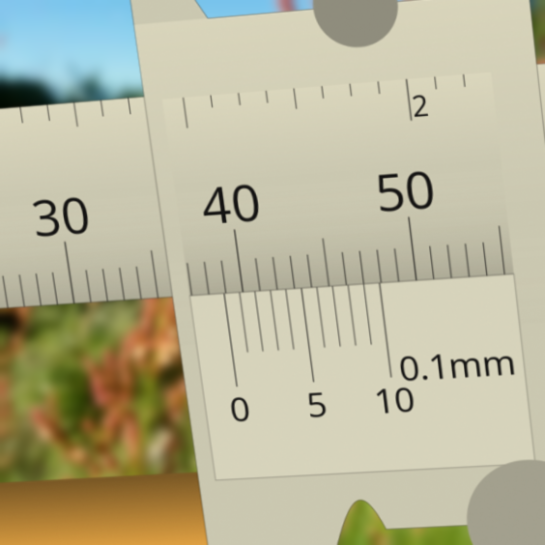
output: 38.9mm
